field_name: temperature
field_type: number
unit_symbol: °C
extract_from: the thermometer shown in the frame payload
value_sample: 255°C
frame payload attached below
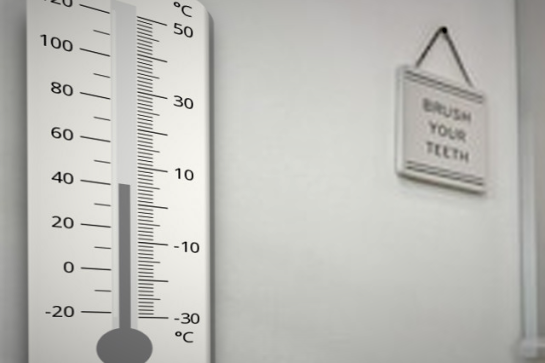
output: 5°C
